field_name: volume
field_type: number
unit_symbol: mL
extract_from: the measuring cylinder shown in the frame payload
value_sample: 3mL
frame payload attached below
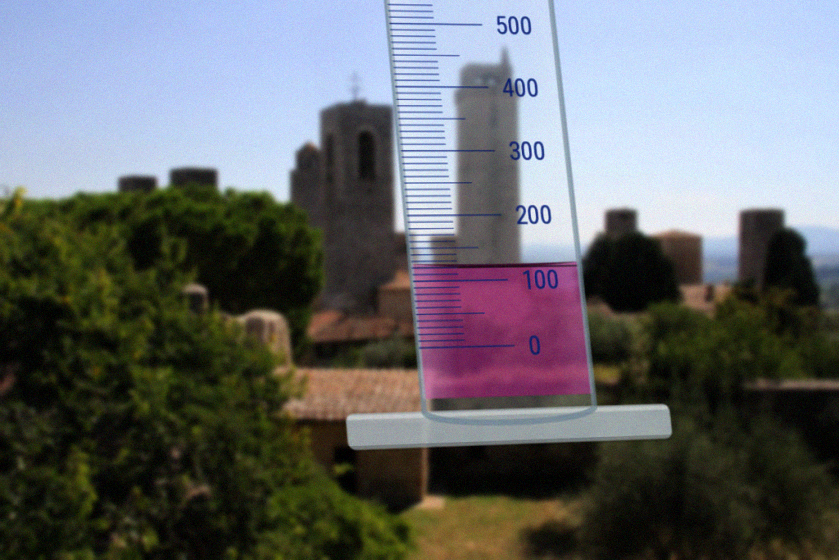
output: 120mL
